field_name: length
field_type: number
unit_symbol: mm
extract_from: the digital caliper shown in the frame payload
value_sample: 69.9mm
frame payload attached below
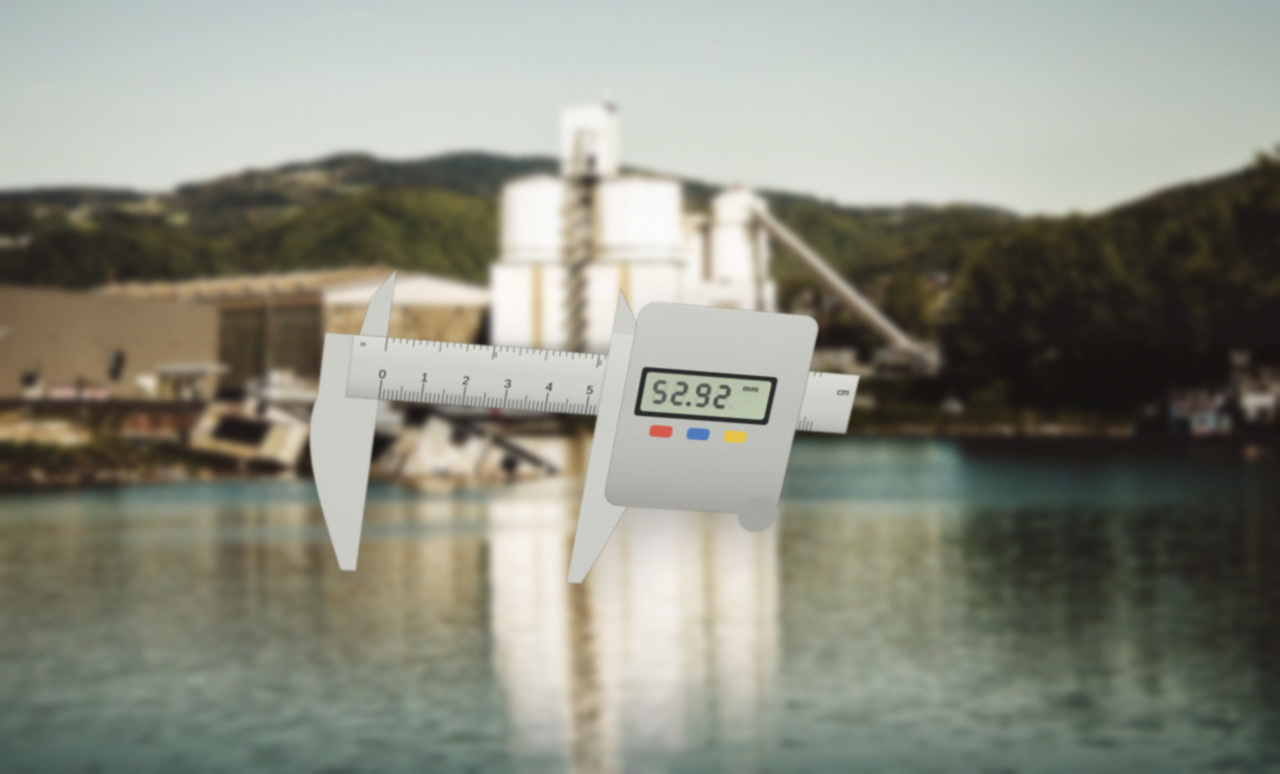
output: 52.92mm
